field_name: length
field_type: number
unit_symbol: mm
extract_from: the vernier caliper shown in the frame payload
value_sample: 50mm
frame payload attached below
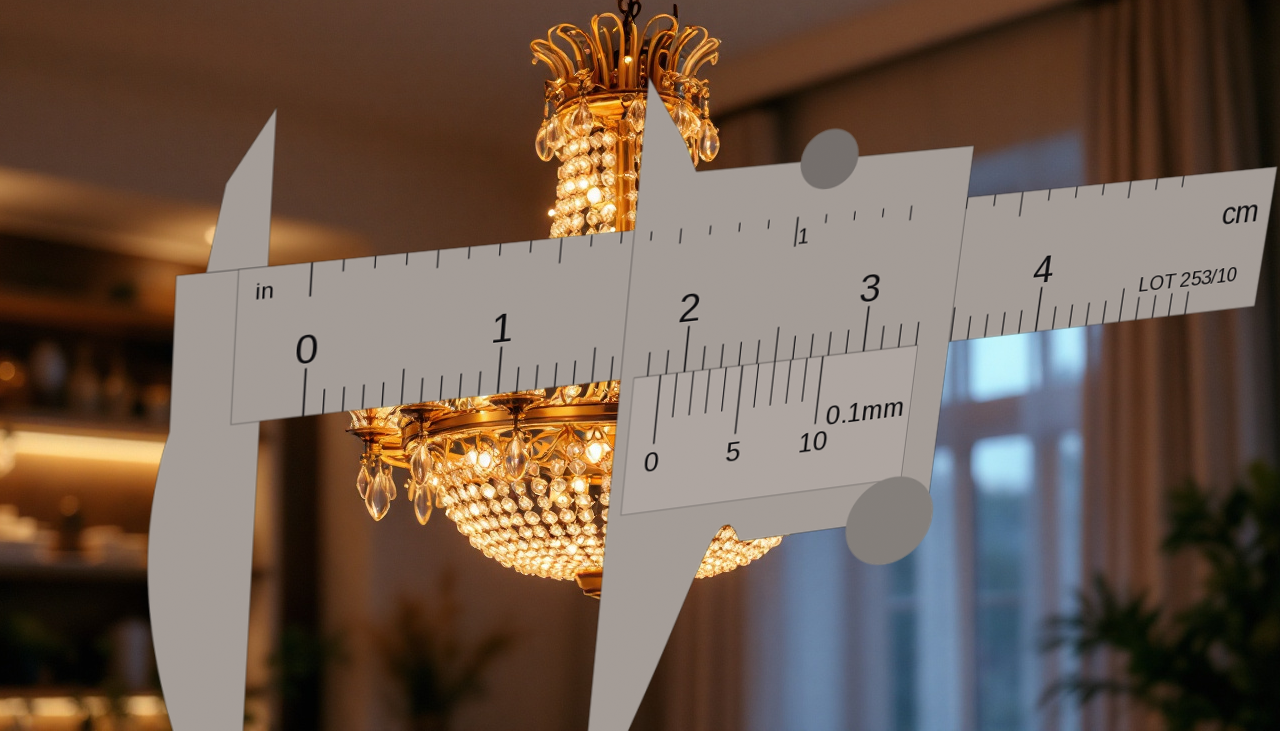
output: 18.7mm
